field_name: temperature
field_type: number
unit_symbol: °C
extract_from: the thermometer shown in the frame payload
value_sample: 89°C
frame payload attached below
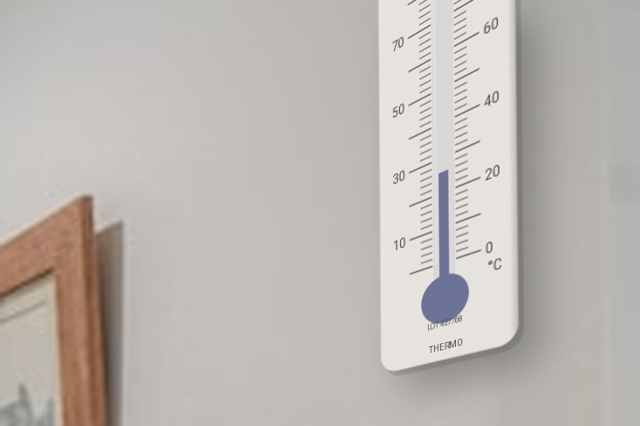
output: 26°C
